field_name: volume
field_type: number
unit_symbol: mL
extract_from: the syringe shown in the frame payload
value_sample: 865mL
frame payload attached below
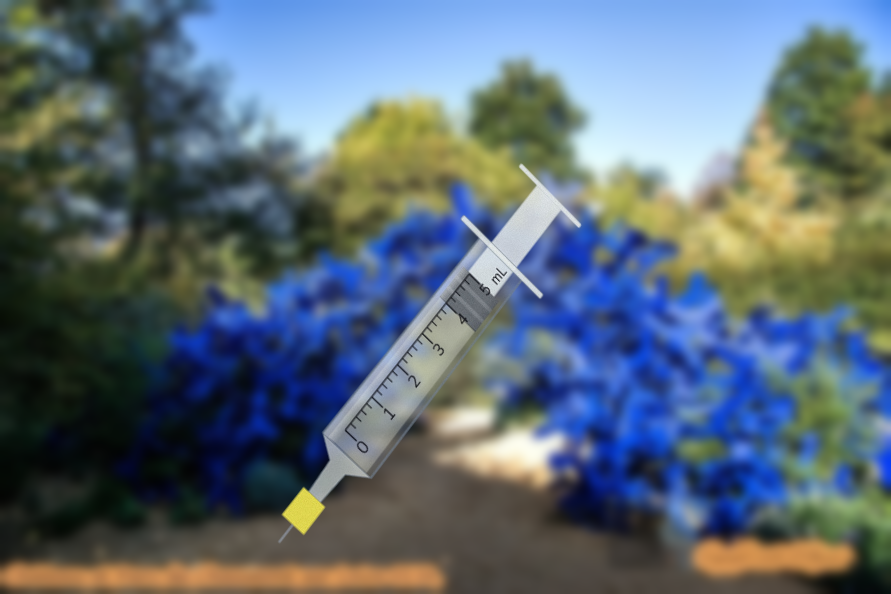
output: 4mL
